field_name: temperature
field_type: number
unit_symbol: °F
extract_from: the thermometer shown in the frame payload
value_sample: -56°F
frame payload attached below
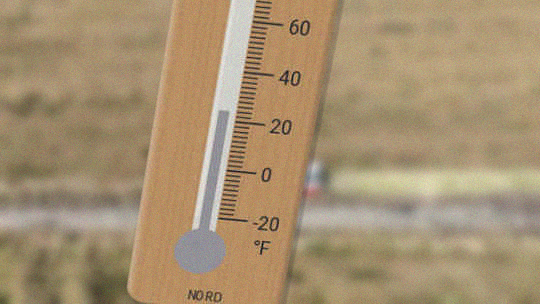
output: 24°F
